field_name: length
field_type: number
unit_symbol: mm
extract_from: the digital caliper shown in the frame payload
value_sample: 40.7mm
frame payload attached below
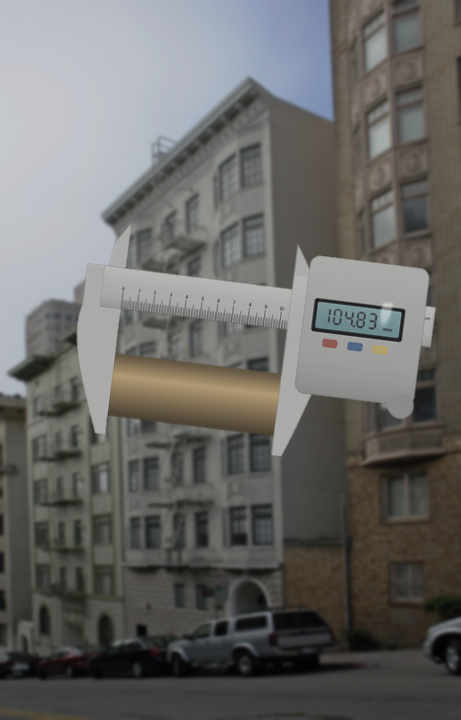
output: 104.83mm
